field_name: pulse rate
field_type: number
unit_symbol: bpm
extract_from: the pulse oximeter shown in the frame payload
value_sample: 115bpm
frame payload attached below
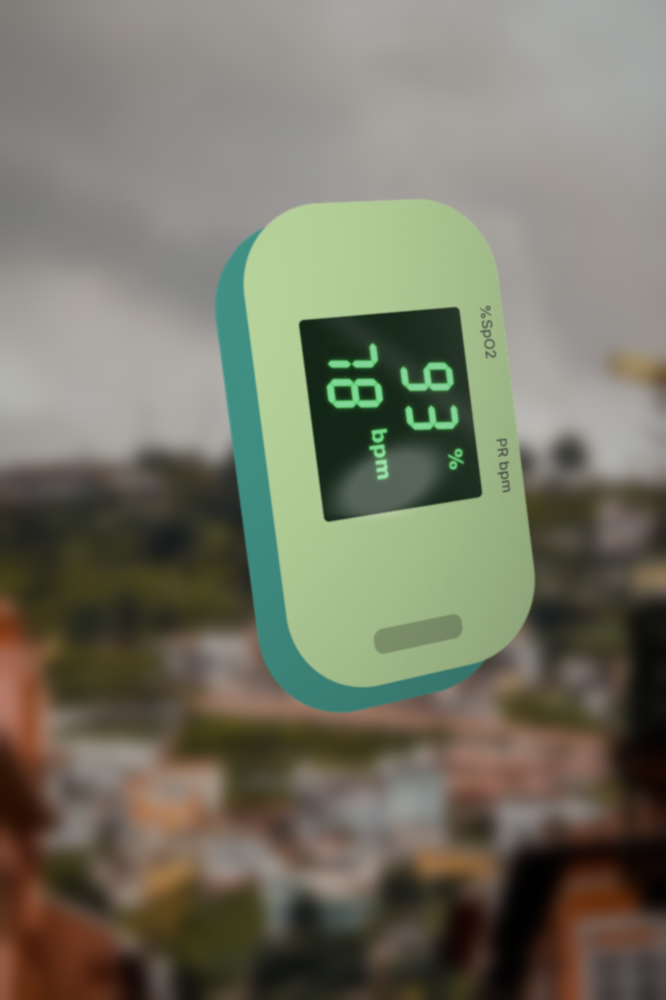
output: 78bpm
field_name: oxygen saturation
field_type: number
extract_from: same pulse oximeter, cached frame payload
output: 93%
